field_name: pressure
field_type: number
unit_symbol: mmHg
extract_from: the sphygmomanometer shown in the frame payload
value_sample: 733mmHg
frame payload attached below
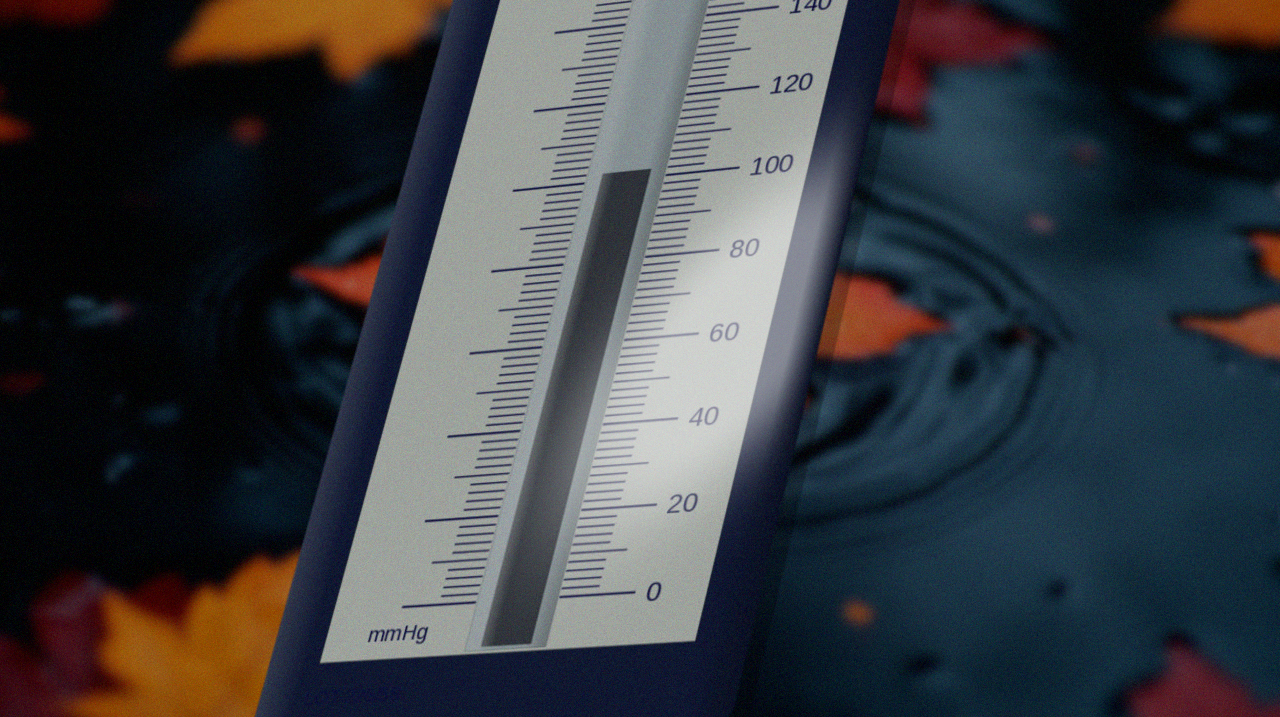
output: 102mmHg
